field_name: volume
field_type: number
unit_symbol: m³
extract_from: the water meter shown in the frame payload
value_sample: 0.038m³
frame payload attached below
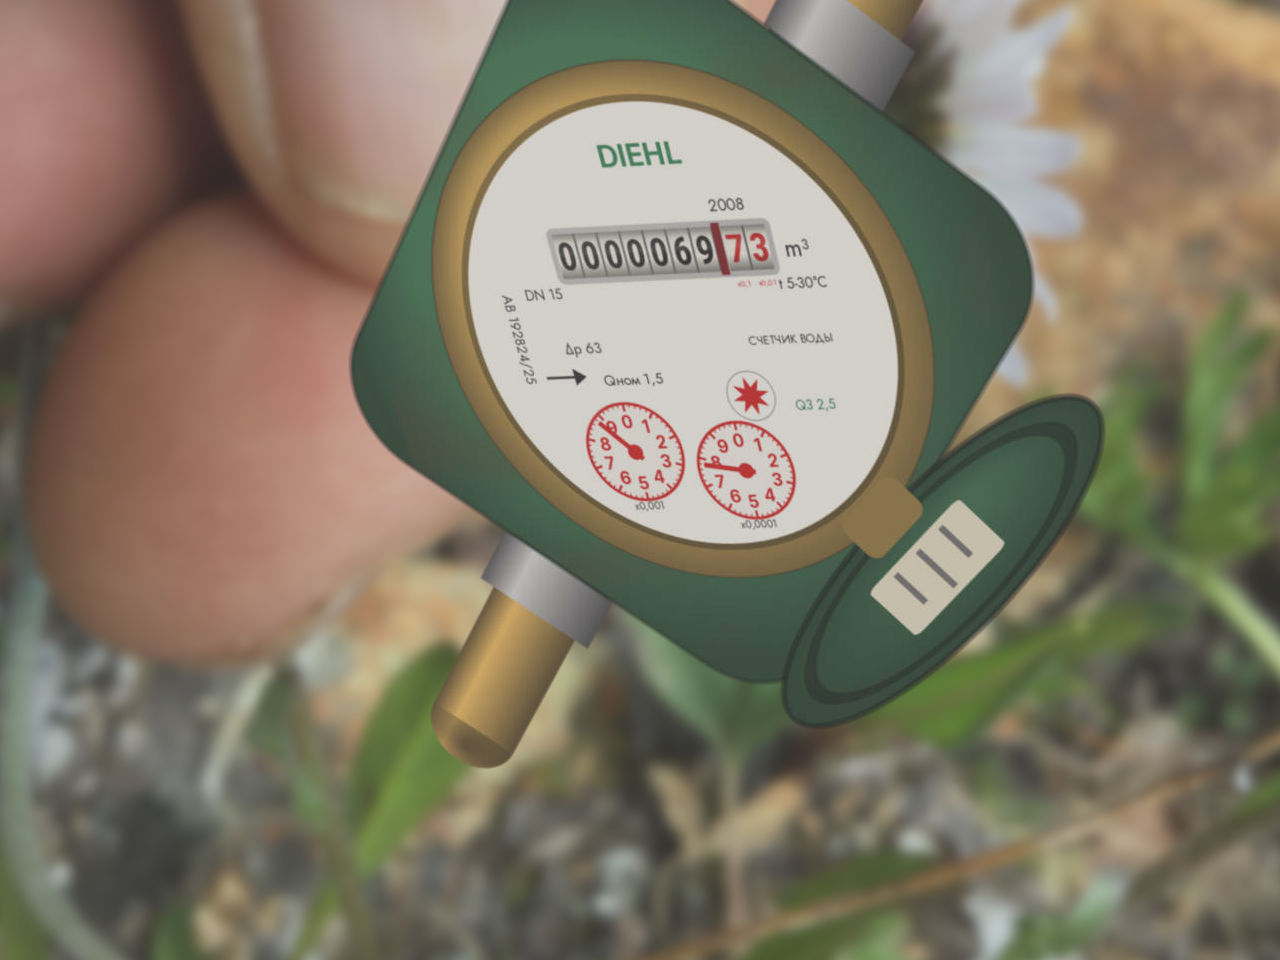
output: 69.7387m³
